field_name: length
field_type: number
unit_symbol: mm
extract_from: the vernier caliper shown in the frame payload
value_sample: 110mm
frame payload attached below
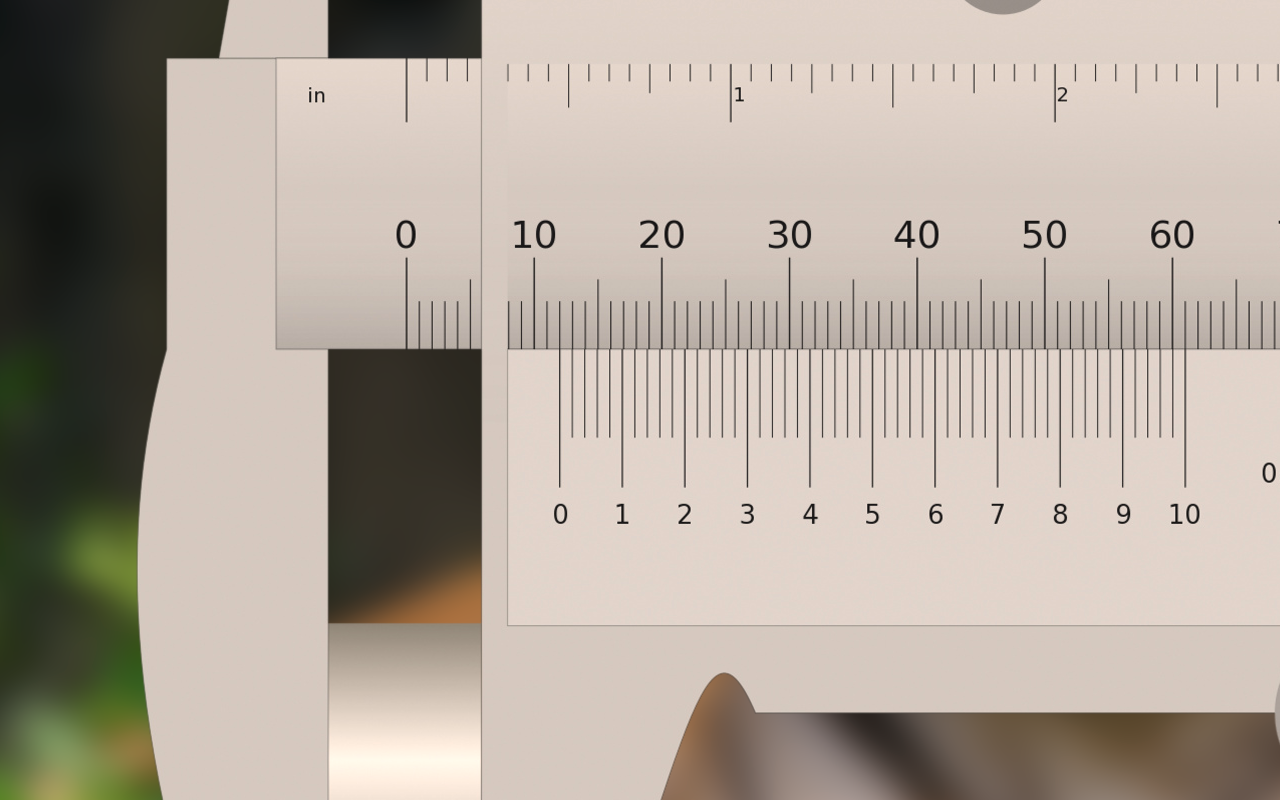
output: 12.0mm
